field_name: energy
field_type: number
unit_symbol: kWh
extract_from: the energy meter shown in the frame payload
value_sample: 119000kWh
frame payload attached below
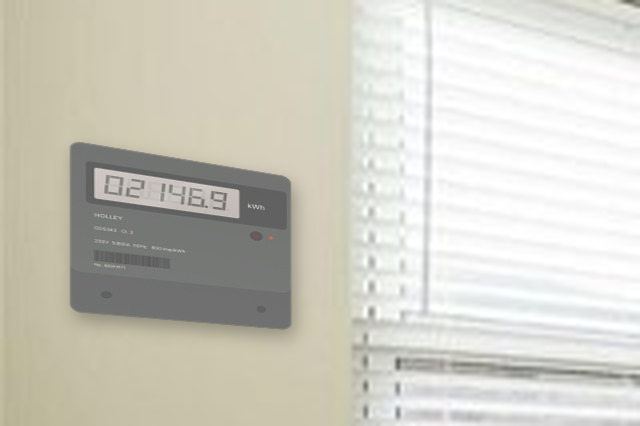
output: 2146.9kWh
